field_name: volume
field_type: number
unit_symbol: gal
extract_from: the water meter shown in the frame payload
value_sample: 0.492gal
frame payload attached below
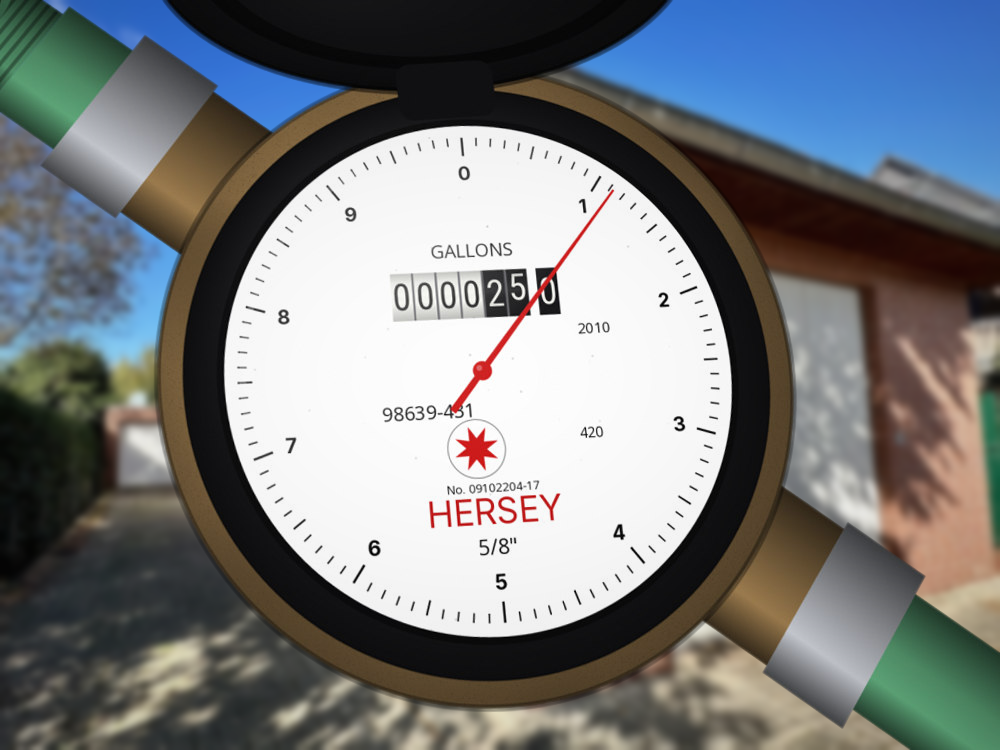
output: 251.1gal
